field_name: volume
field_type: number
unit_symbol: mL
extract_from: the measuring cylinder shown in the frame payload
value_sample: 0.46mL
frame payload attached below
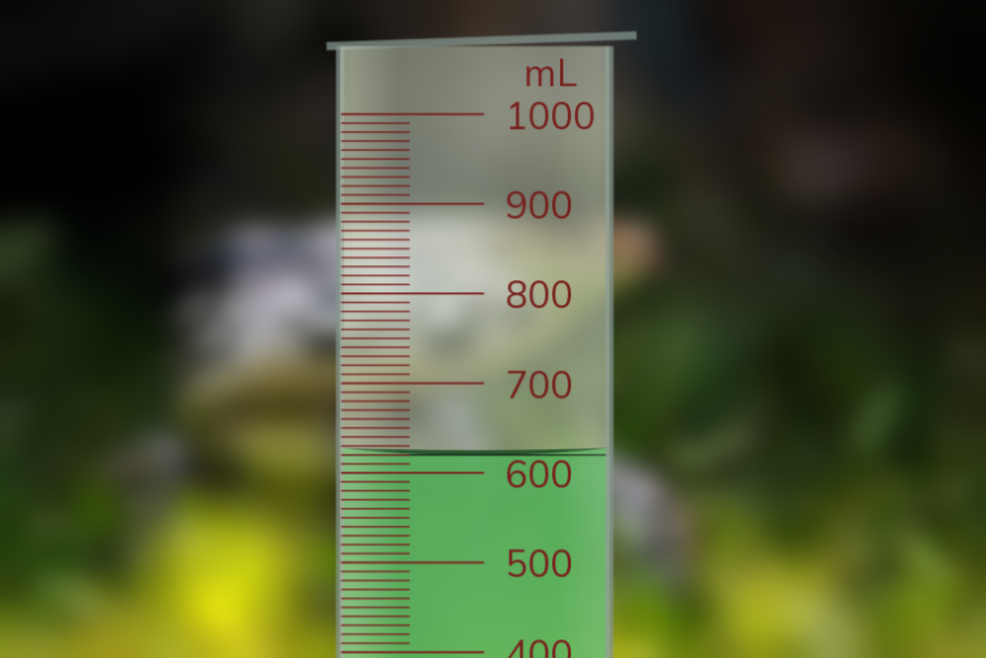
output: 620mL
